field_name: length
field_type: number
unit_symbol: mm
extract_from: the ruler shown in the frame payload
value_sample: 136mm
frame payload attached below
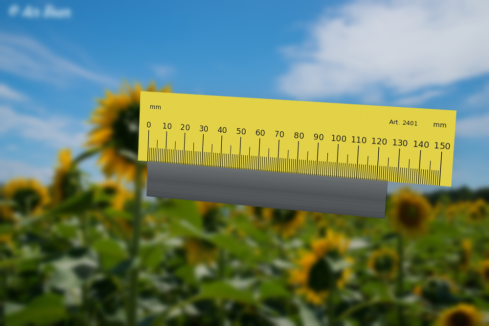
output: 125mm
